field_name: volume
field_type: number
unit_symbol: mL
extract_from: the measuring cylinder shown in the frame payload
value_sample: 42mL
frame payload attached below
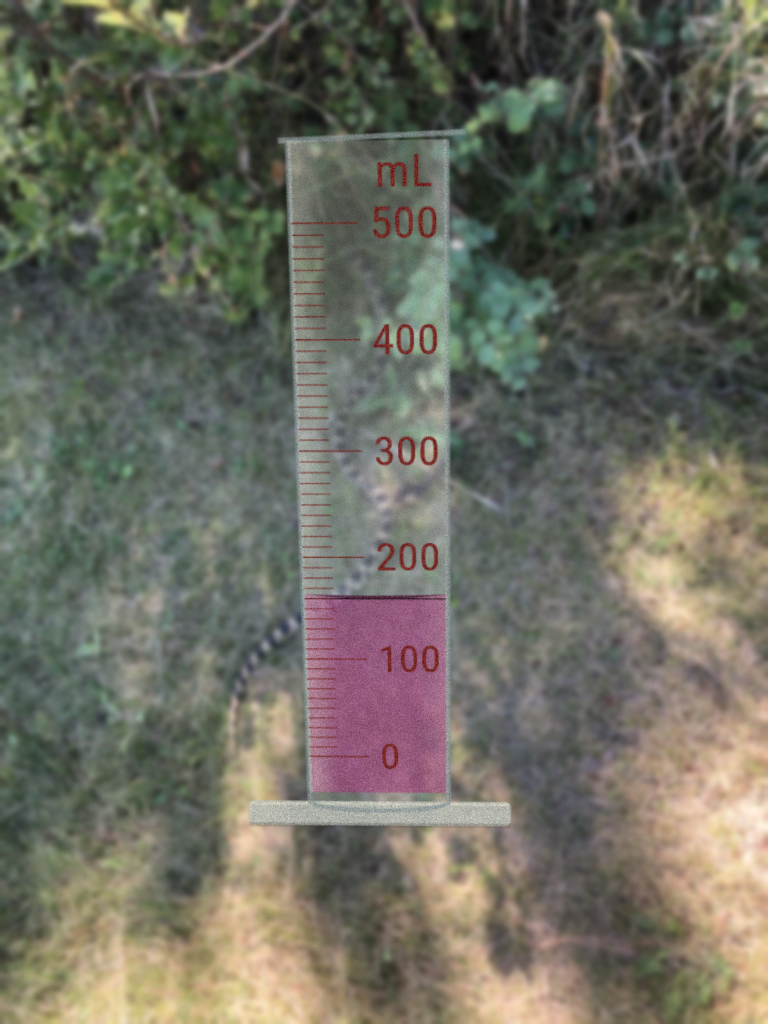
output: 160mL
